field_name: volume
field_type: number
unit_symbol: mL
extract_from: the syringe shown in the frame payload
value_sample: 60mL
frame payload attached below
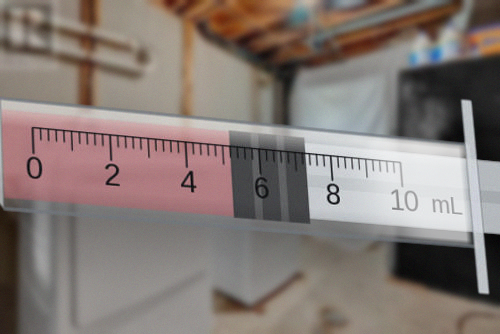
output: 5.2mL
